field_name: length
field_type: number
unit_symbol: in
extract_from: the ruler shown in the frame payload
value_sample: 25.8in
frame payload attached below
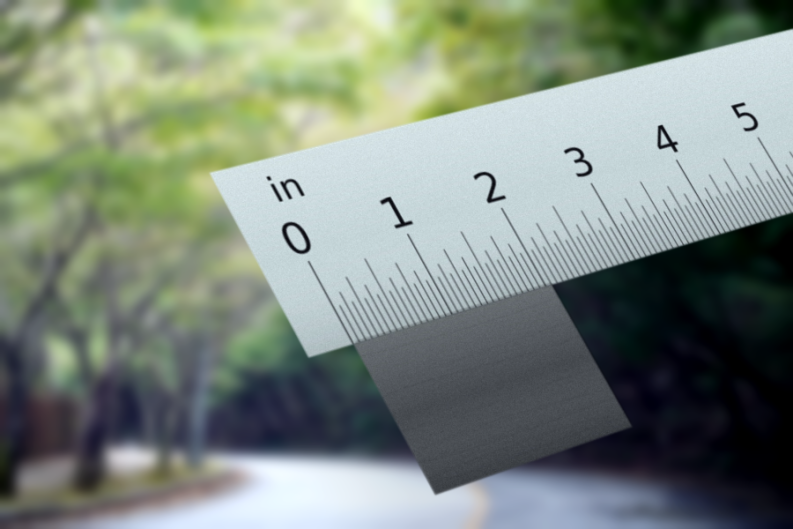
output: 2.0625in
